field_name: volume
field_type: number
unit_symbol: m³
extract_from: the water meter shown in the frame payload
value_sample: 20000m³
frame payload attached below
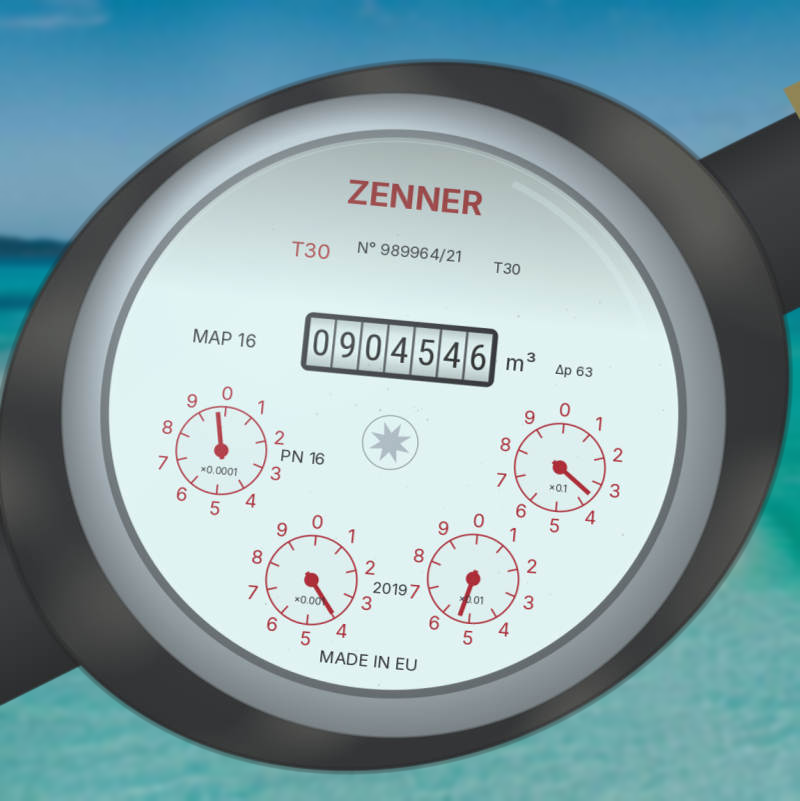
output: 904546.3539m³
